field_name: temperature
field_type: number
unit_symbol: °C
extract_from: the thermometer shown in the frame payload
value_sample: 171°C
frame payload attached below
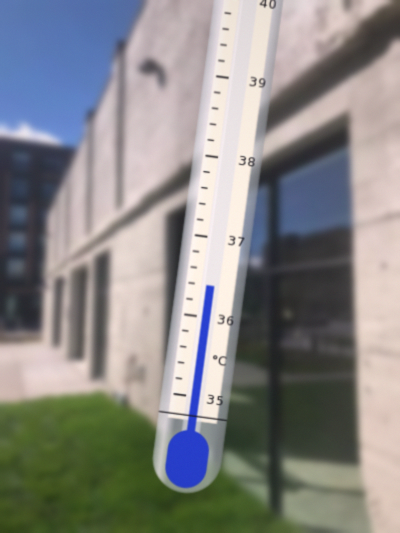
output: 36.4°C
